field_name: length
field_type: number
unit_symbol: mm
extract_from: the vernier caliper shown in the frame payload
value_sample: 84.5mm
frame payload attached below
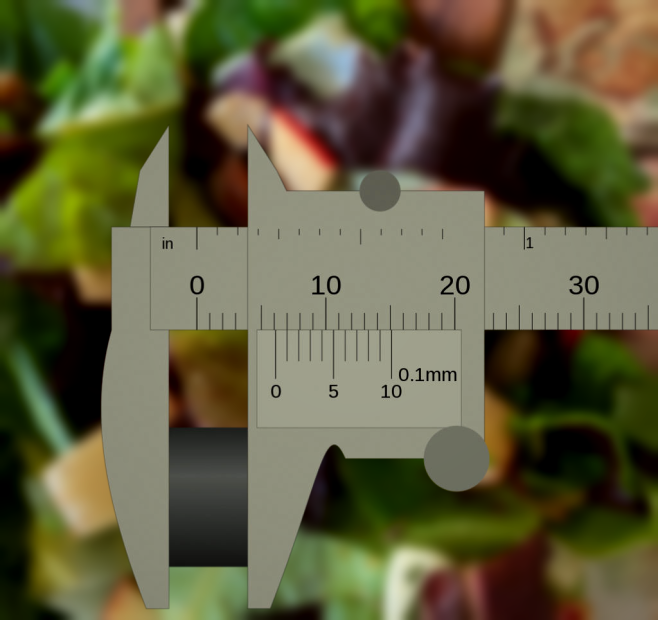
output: 6.1mm
